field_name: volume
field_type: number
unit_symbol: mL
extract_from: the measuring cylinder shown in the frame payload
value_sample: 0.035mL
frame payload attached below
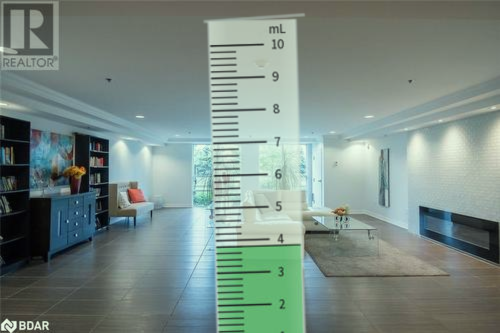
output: 3.8mL
